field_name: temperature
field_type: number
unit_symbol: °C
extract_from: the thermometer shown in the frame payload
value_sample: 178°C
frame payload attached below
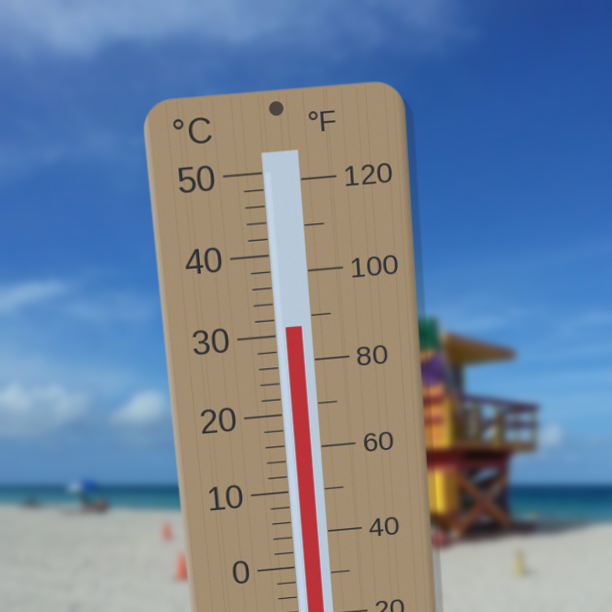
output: 31°C
